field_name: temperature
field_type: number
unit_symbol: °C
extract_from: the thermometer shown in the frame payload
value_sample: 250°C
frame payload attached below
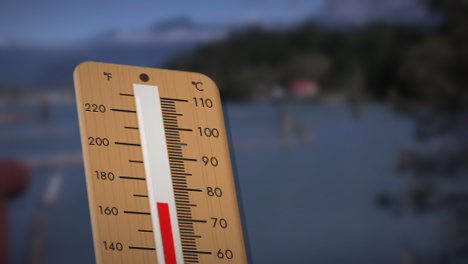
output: 75°C
